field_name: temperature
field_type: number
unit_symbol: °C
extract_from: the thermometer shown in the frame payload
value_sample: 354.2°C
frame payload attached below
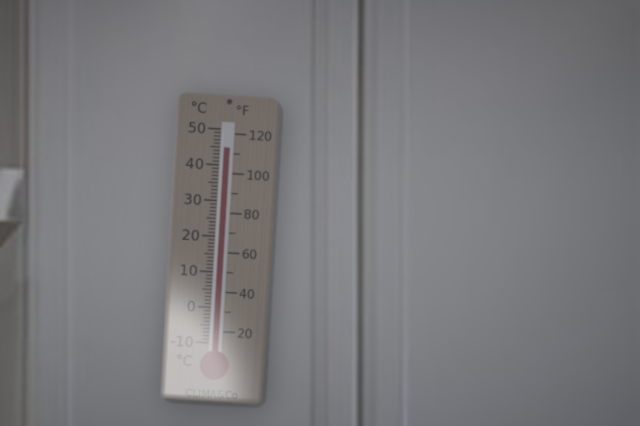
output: 45°C
